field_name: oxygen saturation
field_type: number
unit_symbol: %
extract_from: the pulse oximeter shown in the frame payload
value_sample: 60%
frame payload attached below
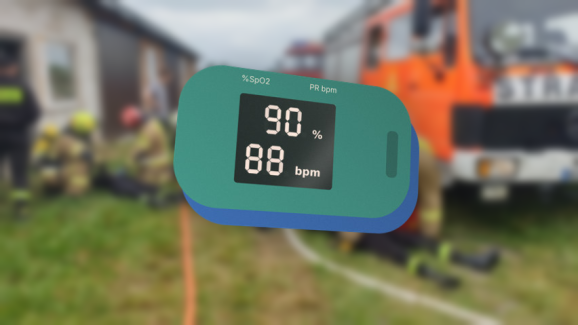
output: 90%
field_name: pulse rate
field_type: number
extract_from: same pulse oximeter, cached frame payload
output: 88bpm
